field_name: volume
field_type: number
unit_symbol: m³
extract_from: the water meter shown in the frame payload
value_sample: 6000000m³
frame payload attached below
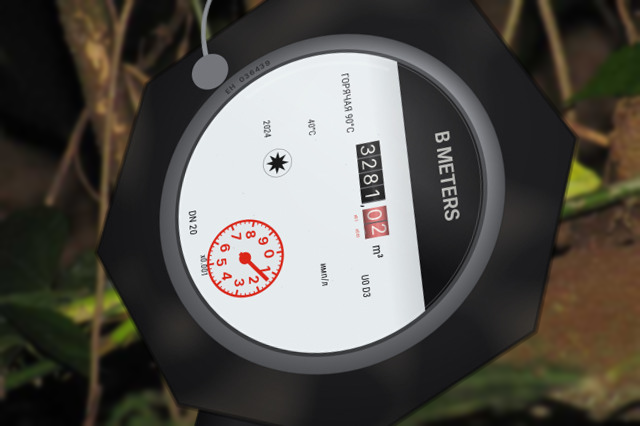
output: 3281.021m³
